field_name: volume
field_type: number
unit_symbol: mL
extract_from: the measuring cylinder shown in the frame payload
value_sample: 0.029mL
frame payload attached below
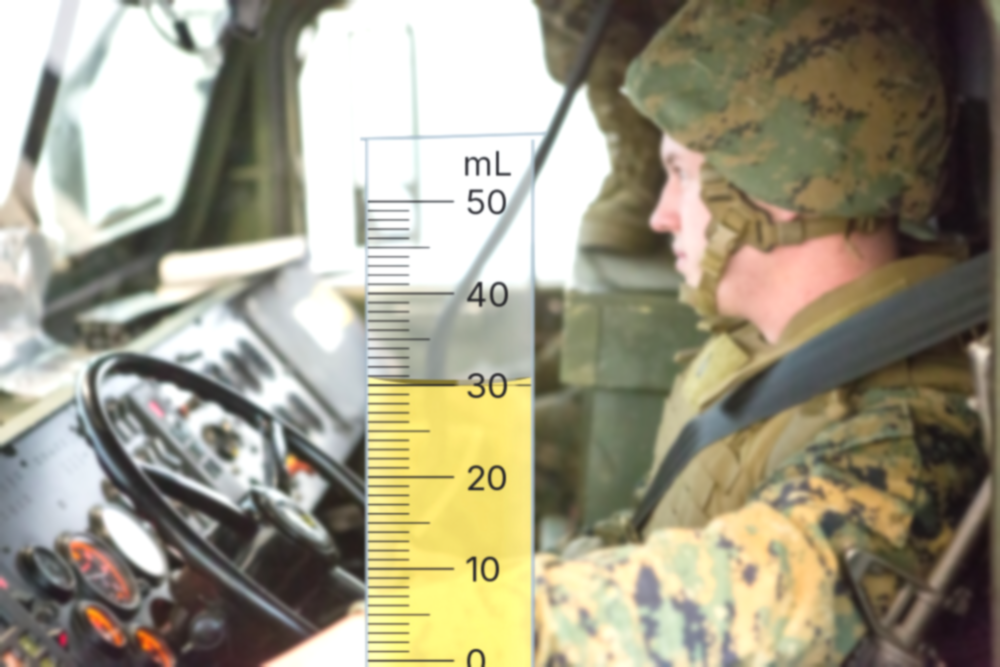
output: 30mL
